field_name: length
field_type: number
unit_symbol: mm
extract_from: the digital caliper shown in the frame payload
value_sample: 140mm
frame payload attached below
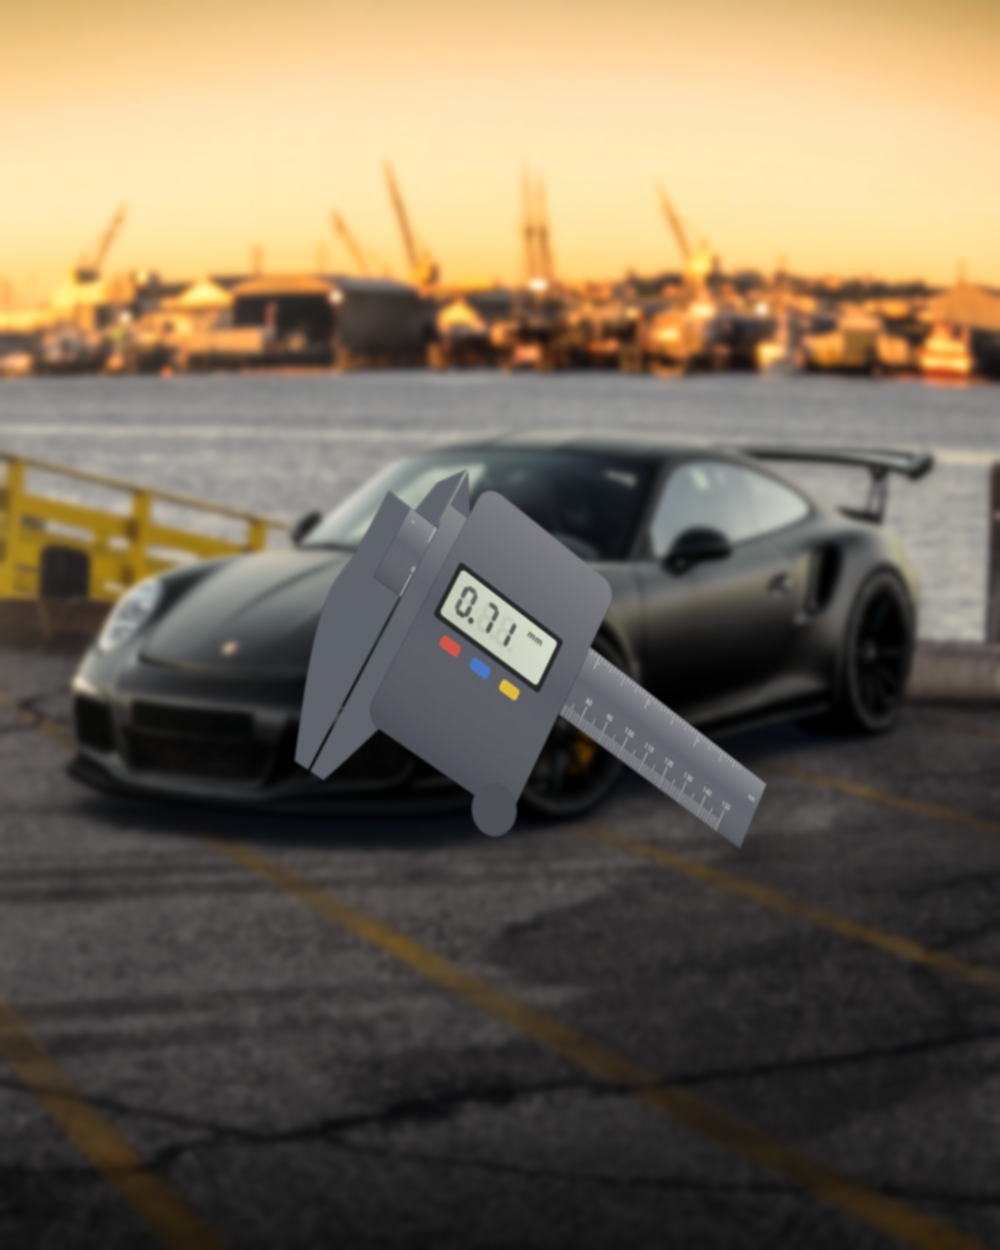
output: 0.71mm
